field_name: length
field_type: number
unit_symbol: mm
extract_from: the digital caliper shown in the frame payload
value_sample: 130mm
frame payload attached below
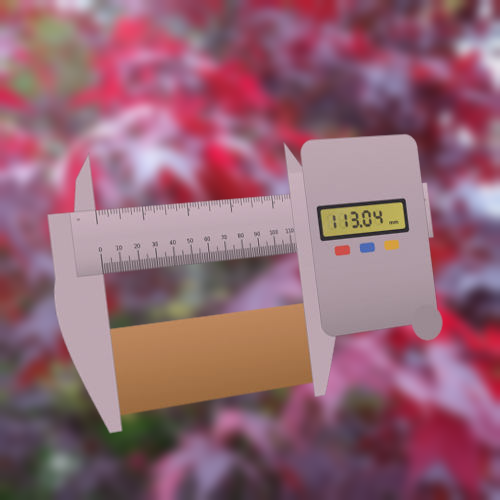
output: 113.04mm
